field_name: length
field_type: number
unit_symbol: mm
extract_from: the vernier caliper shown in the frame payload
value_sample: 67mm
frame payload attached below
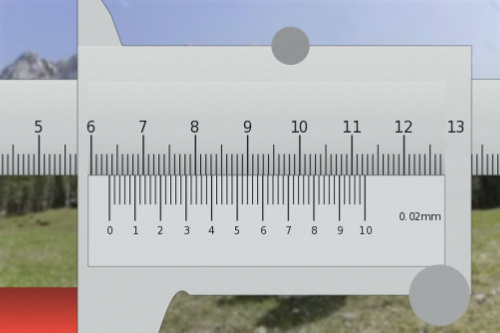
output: 63.5mm
